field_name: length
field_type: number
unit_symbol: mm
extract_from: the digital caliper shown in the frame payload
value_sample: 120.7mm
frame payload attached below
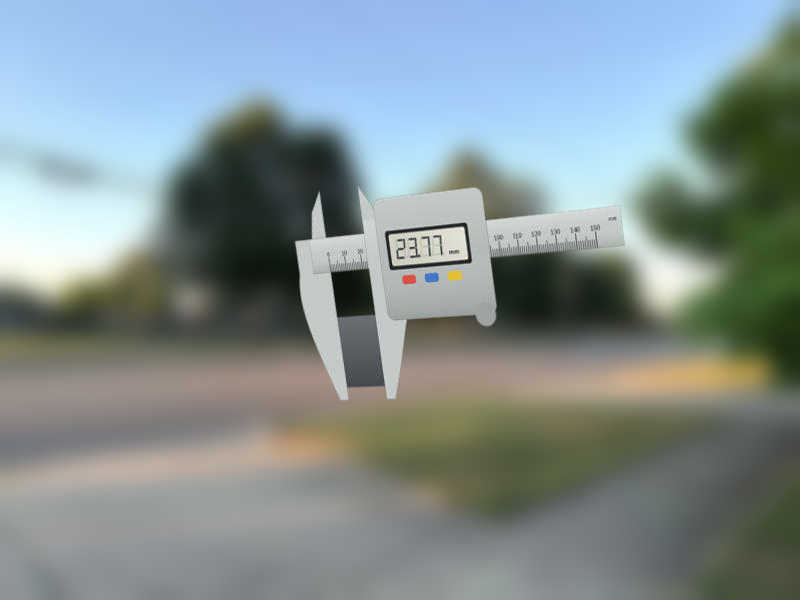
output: 23.77mm
